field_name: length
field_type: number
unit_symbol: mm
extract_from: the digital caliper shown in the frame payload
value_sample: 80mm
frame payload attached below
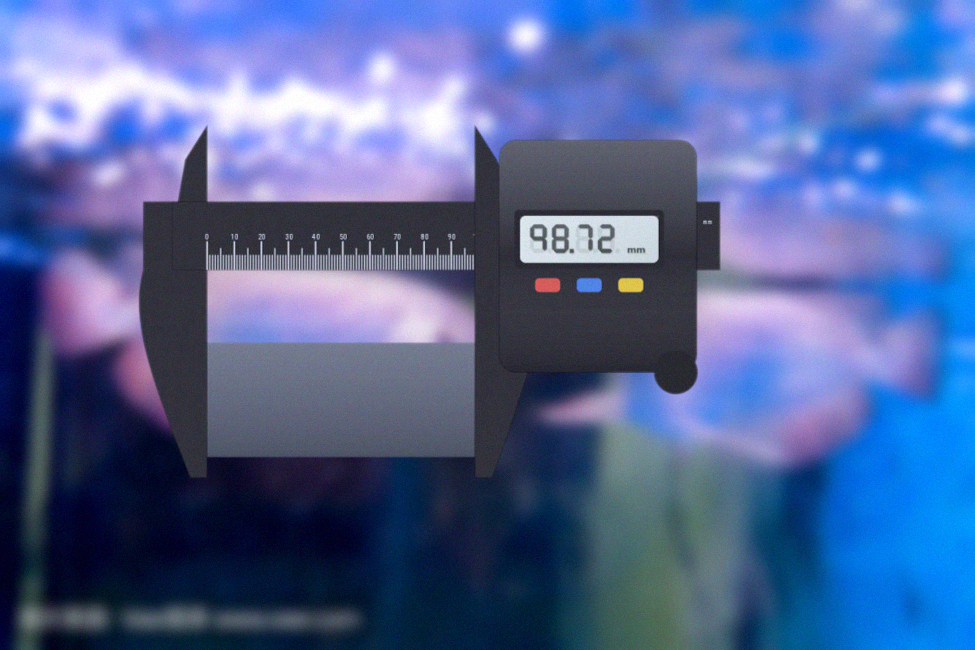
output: 98.72mm
